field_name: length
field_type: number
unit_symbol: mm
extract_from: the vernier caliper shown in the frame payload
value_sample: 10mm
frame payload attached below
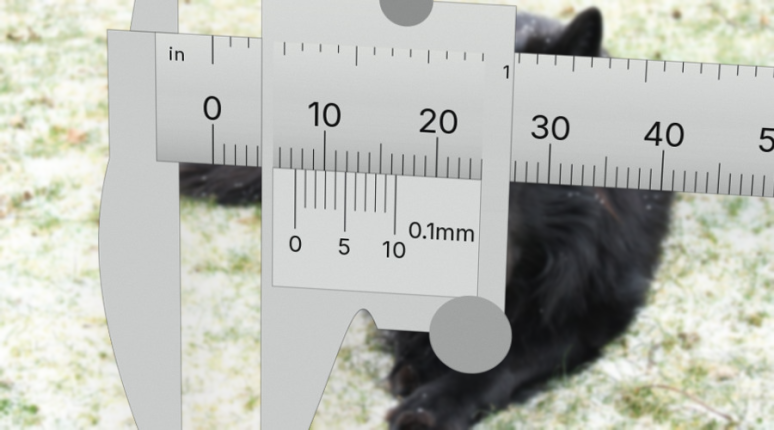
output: 7.4mm
